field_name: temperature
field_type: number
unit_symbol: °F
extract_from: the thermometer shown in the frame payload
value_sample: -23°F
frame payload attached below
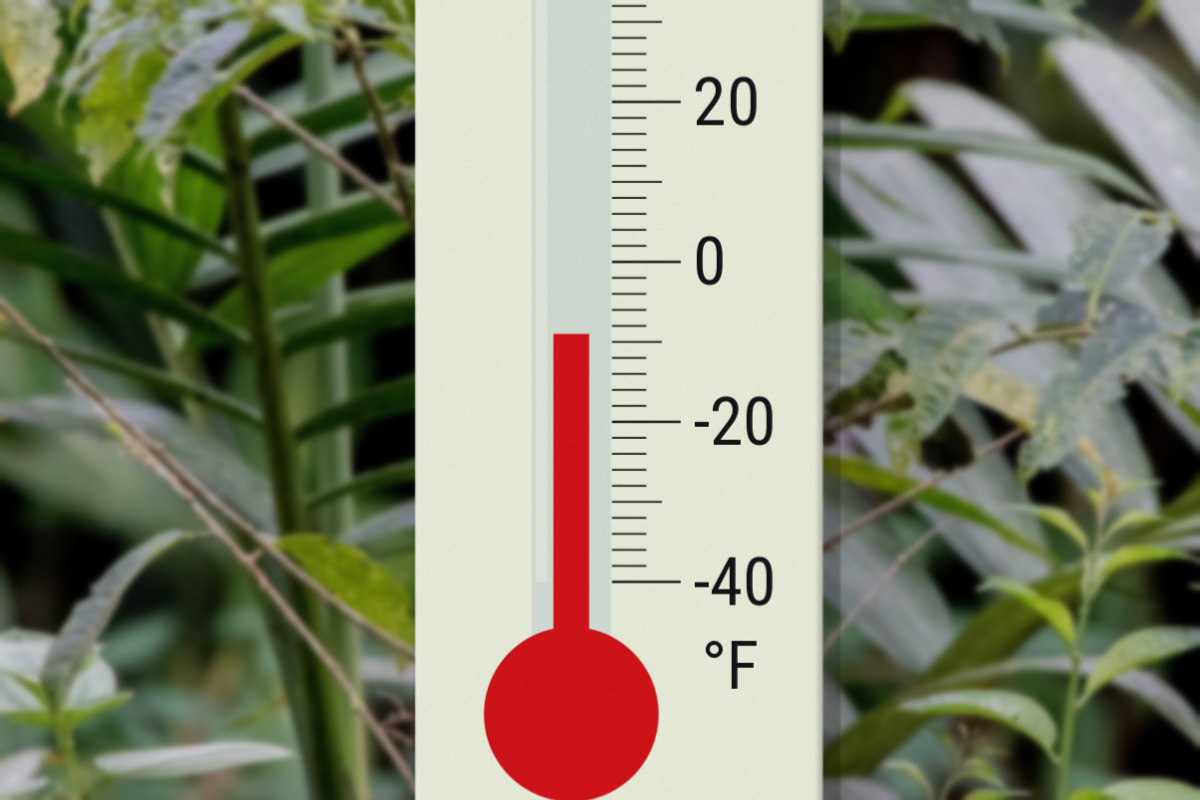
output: -9°F
